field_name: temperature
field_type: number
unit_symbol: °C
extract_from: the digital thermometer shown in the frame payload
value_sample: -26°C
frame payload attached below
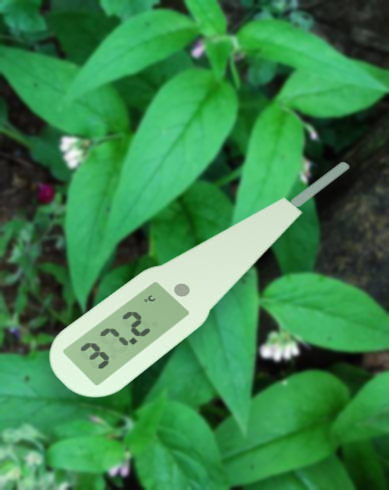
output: 37.2°C
